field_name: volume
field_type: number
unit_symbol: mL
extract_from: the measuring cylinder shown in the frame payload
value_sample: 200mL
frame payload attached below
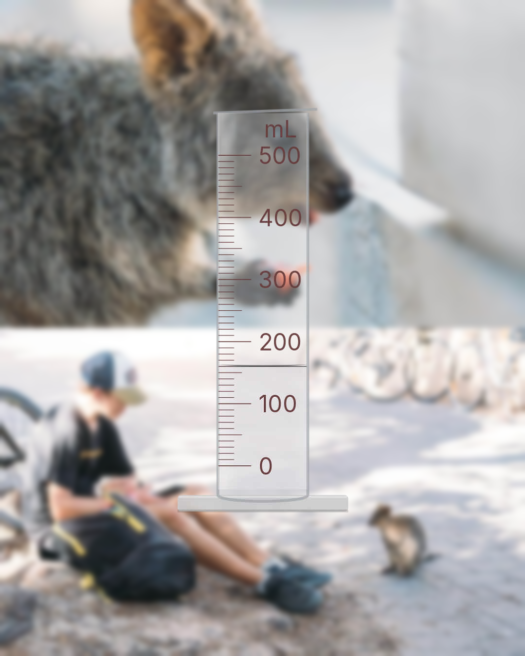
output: 160mL
